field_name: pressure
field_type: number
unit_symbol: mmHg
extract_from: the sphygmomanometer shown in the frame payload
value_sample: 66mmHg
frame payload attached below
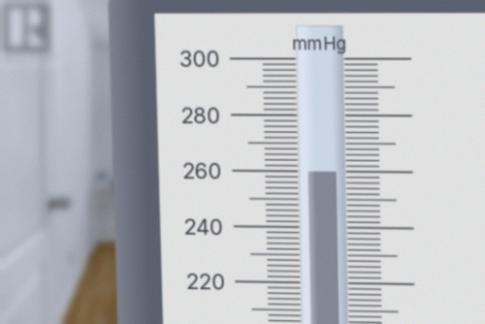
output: 260mmHg
